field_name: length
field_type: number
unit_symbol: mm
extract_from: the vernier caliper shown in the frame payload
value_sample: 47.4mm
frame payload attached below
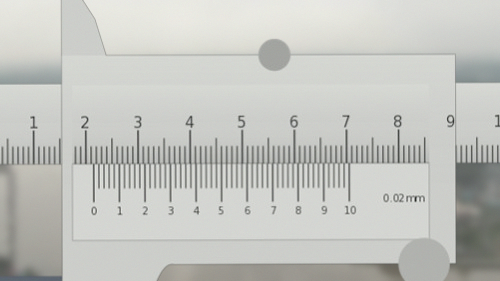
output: 21.5mm
